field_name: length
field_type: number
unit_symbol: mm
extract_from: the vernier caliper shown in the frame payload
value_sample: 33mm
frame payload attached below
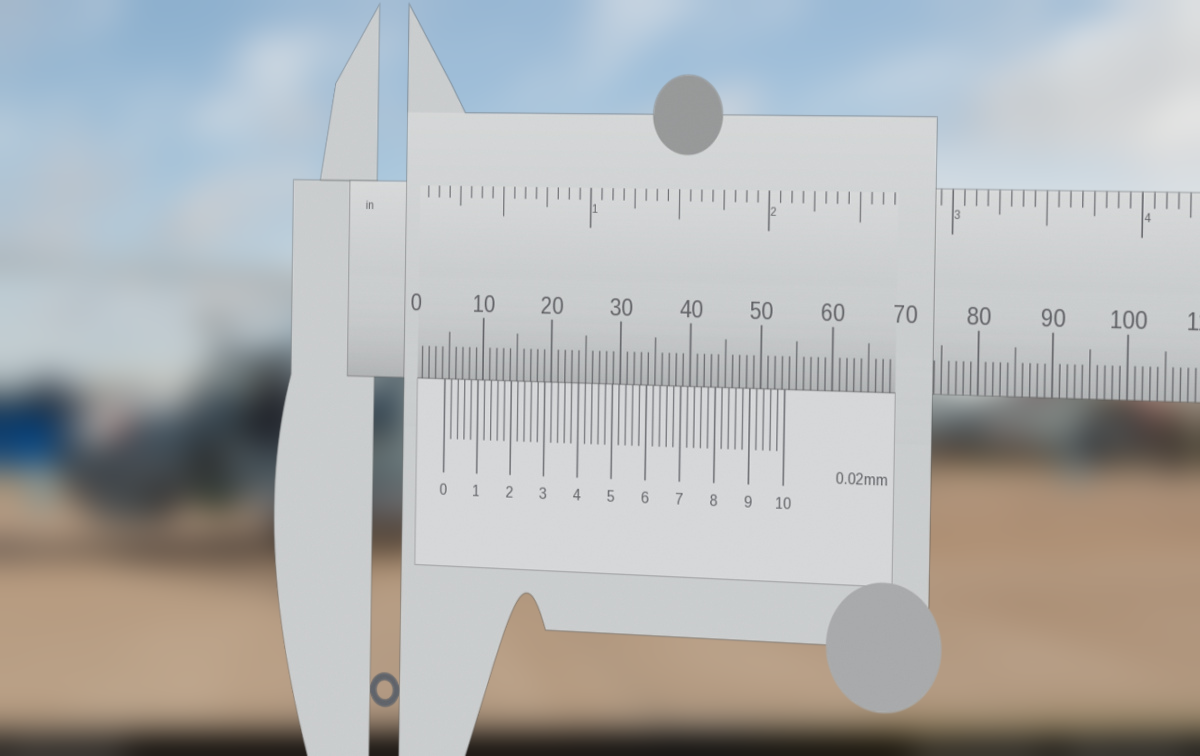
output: 4.4mm
